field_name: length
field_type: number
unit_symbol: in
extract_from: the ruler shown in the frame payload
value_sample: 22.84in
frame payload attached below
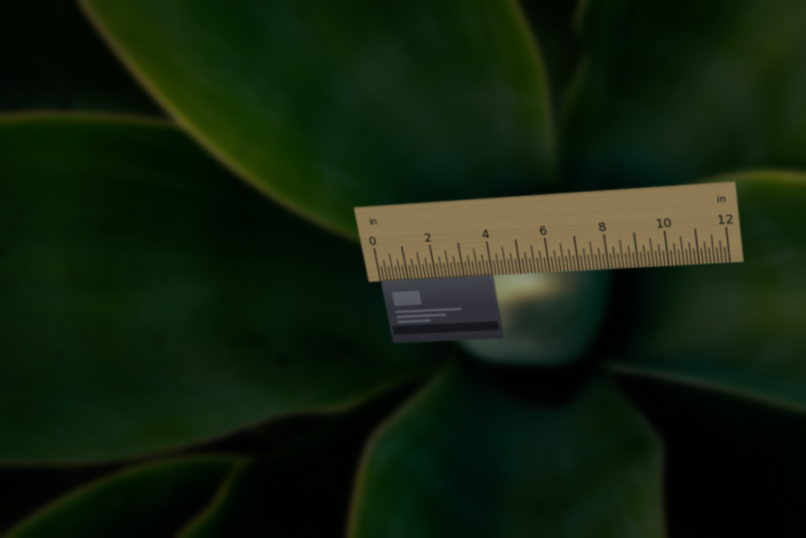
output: 4in
